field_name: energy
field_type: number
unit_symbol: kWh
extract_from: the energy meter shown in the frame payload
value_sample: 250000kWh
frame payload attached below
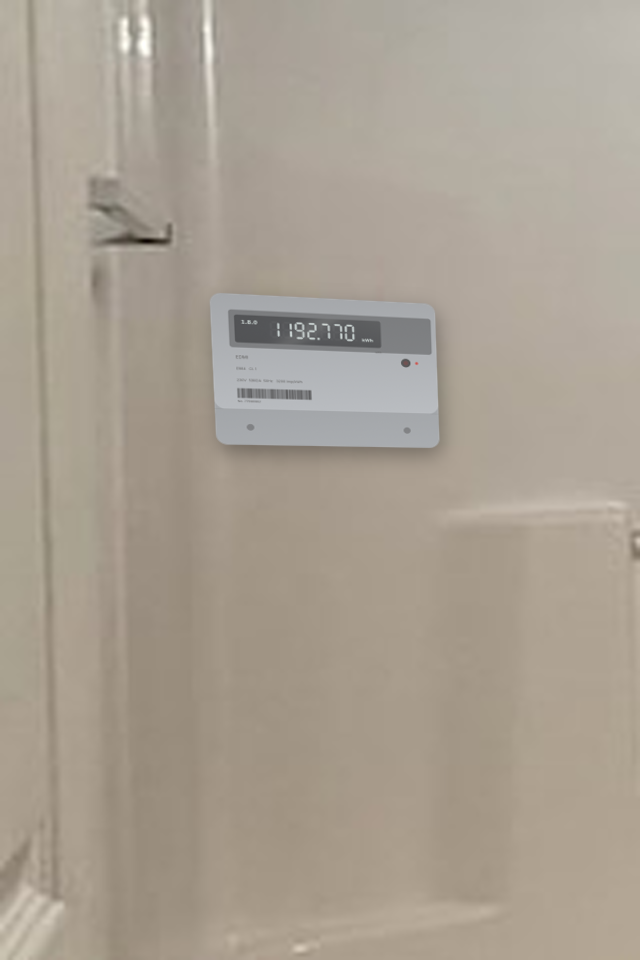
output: 1192.770kWh
